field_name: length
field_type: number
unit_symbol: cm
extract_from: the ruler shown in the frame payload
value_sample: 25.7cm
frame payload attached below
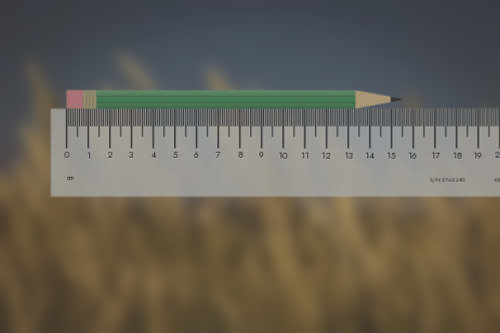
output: 15.5cm
